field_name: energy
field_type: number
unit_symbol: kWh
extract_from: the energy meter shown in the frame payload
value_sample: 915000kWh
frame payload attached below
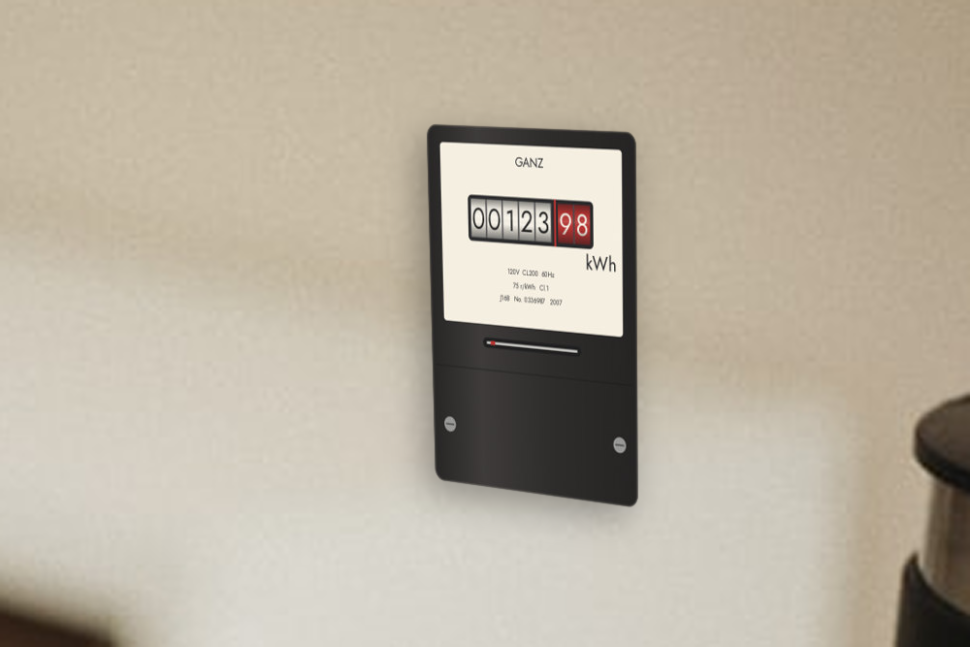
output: 123.98kWh
